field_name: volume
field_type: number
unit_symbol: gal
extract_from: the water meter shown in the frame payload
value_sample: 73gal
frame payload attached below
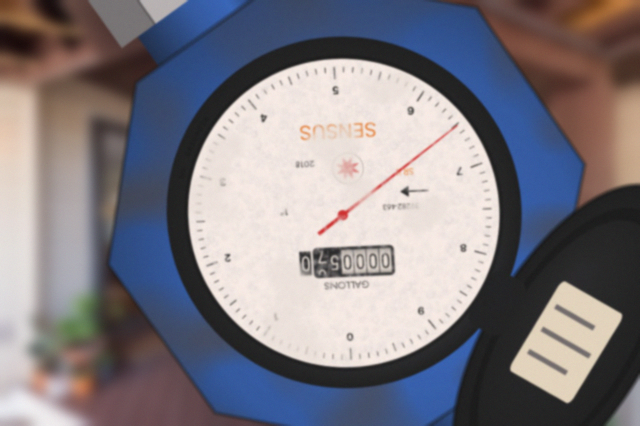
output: 566.5gal
